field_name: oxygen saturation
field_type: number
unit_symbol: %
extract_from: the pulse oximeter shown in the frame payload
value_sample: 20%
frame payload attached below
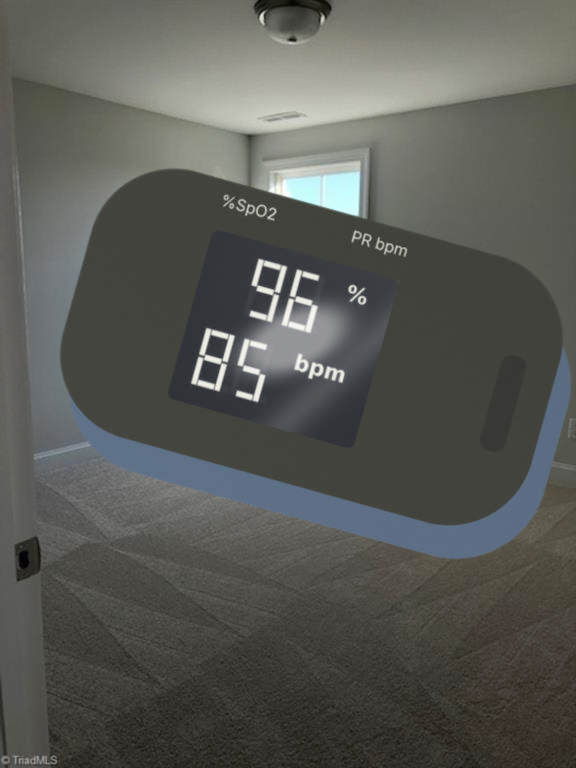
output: 96%
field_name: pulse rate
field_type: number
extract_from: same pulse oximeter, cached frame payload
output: 85bpm
